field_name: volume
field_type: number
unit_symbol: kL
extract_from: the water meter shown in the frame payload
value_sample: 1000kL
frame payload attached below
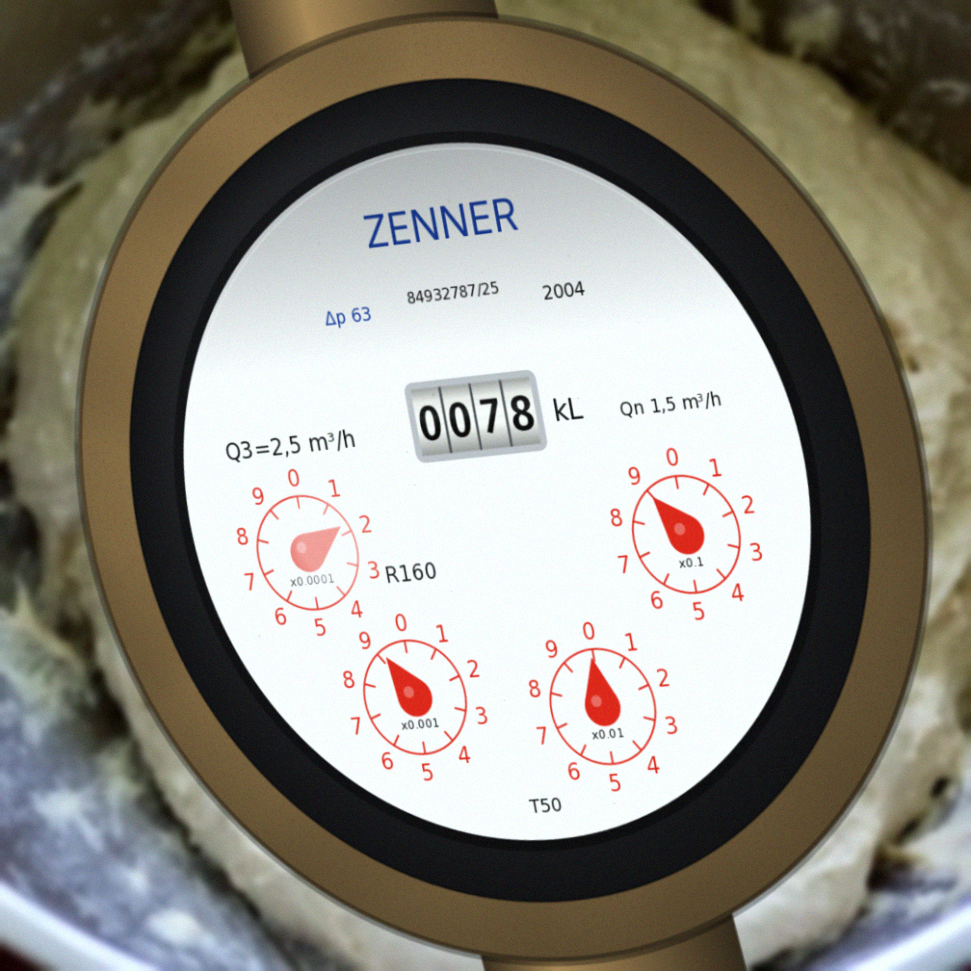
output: 78.8991kL
